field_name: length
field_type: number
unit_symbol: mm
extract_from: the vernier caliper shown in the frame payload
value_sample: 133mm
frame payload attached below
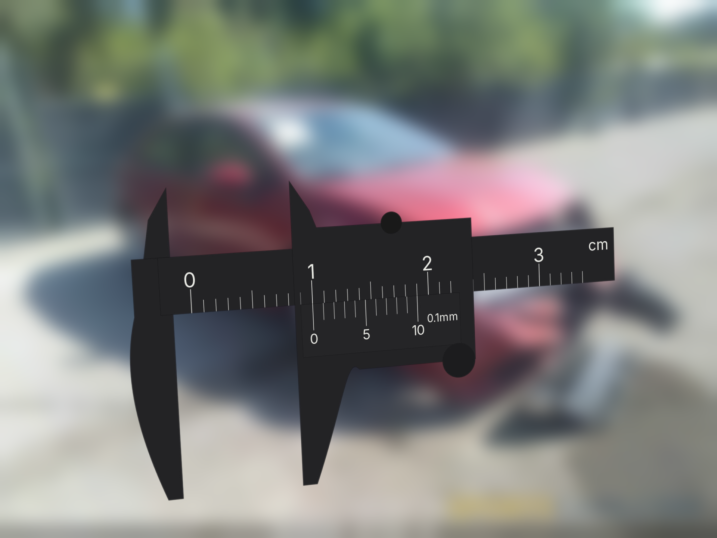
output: 10.0mm
